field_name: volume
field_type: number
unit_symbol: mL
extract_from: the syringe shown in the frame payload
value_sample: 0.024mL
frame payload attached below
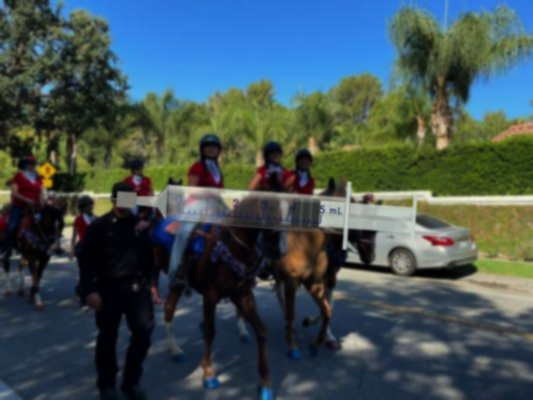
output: 4mL
